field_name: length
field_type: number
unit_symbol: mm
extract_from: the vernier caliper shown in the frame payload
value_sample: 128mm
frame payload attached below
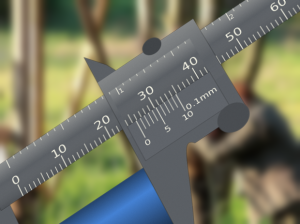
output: 25.8mm
